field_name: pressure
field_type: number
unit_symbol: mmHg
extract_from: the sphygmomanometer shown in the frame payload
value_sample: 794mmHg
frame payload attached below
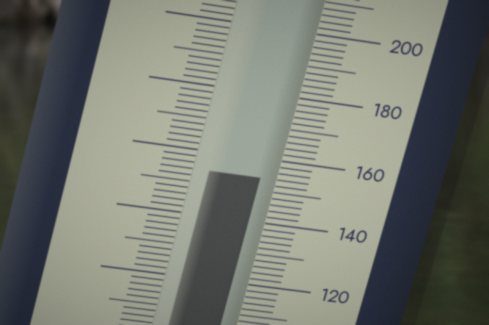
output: 154mmHg
